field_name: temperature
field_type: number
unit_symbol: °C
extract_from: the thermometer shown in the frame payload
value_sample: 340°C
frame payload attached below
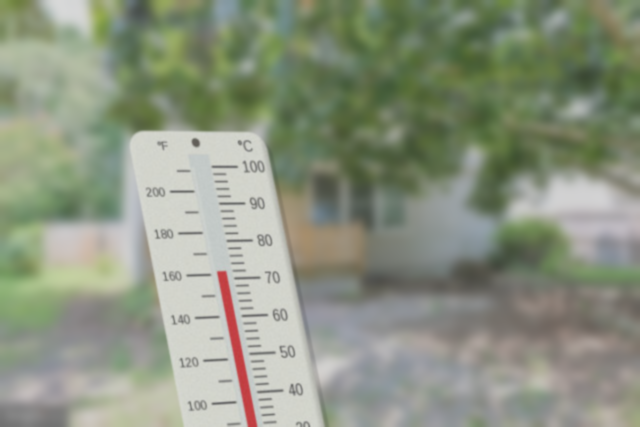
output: 72°C
